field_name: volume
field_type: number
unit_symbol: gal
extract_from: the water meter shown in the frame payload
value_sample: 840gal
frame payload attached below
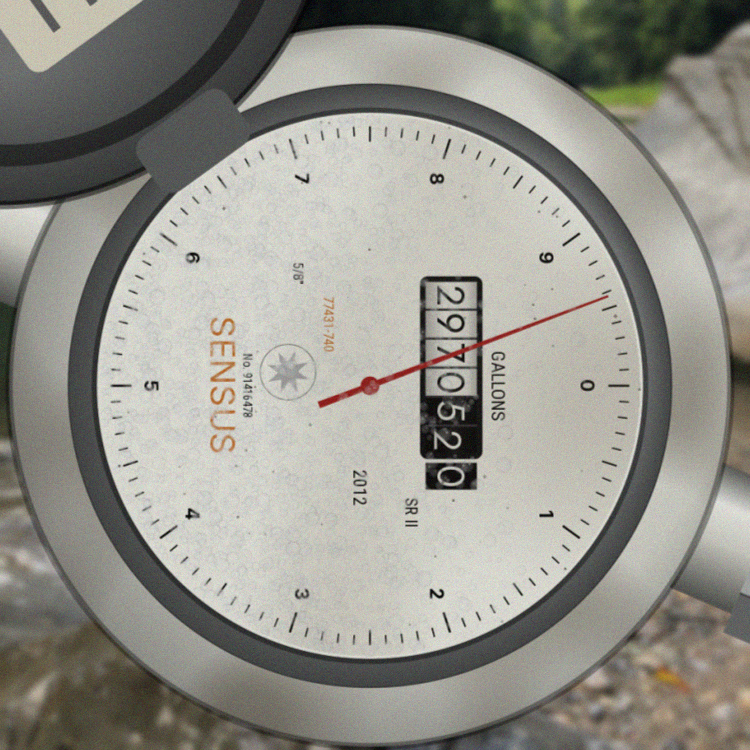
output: 2970519.4gal
